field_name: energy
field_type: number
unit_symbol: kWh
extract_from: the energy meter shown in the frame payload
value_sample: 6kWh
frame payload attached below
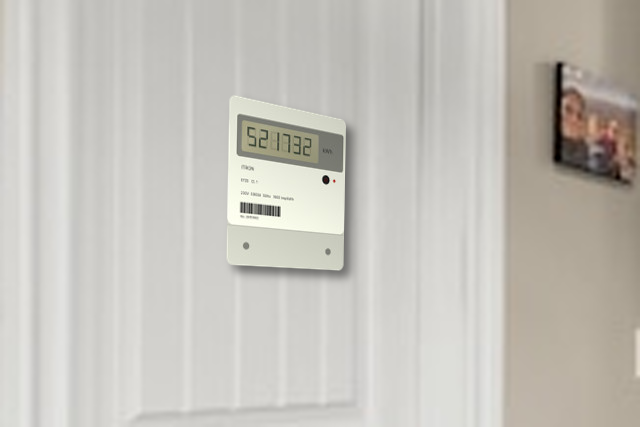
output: 521732kWh
